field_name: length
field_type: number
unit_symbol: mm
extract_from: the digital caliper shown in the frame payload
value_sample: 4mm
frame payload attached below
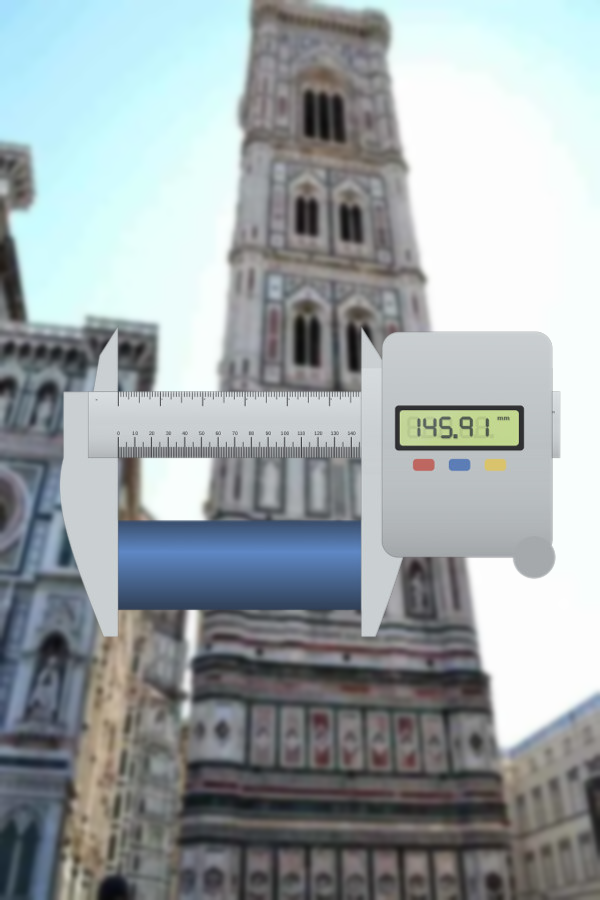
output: 145.91mm
